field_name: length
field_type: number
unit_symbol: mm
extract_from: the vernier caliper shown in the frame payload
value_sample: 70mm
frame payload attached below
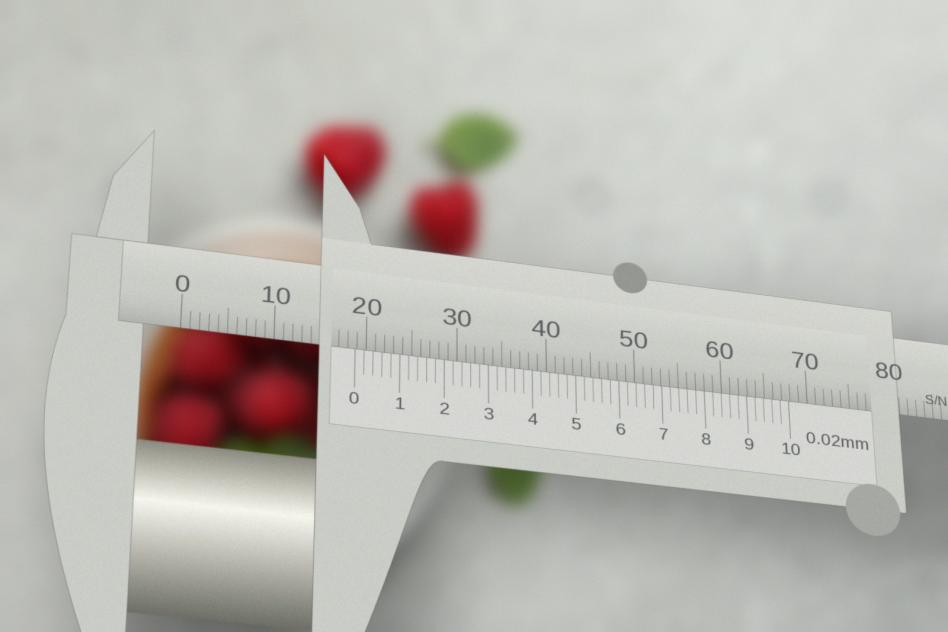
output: 18.8mm
